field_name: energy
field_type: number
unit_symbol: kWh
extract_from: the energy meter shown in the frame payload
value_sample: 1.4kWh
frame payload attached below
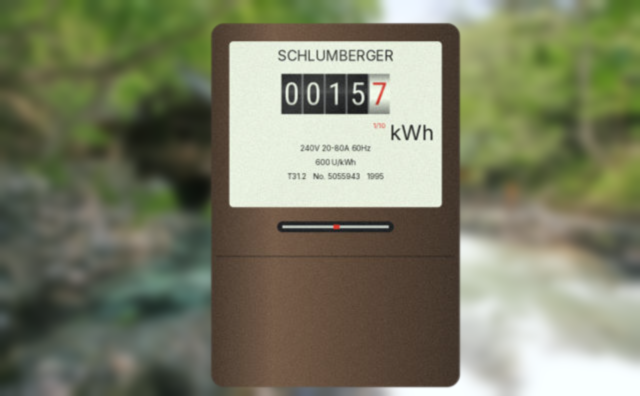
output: 15.7kWh
